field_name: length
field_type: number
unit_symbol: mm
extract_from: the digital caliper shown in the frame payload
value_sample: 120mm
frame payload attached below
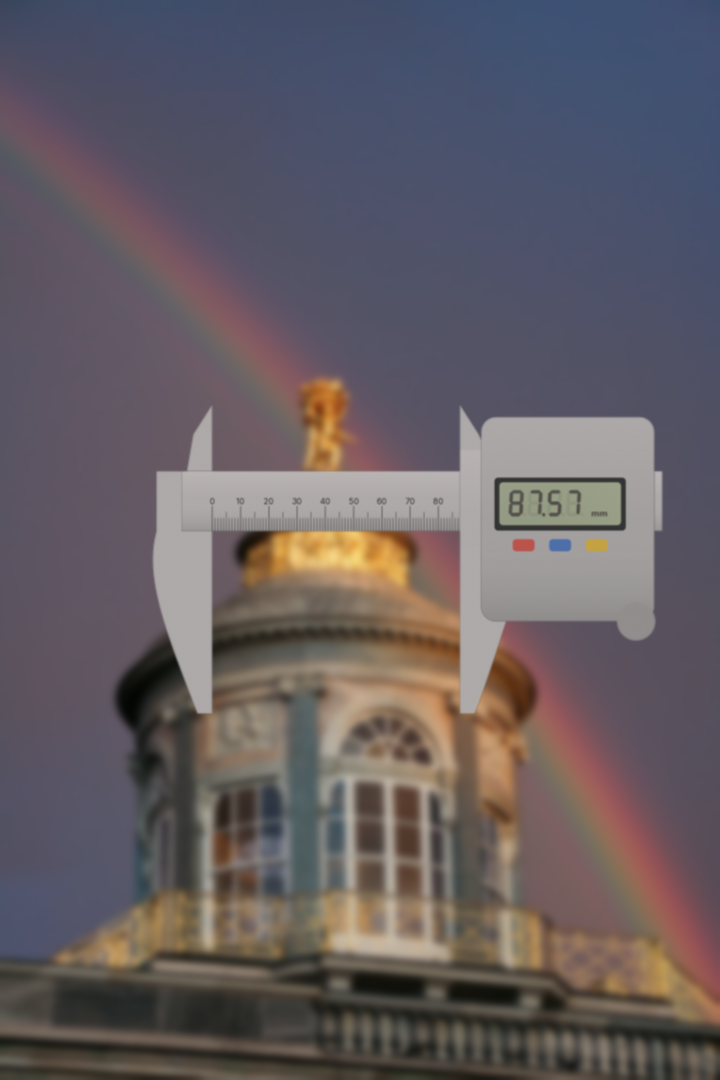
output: 87.57mm
